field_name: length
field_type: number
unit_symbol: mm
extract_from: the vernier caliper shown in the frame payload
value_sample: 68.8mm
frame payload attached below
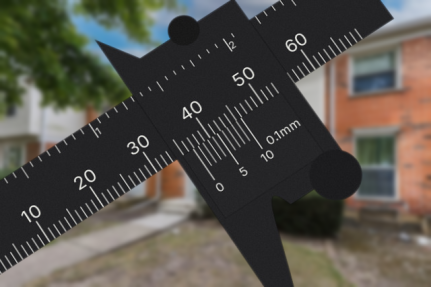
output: 36.8mm
